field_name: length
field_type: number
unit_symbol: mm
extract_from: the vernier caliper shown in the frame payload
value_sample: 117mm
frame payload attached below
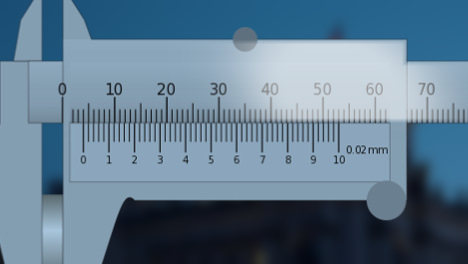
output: 4.0mm
